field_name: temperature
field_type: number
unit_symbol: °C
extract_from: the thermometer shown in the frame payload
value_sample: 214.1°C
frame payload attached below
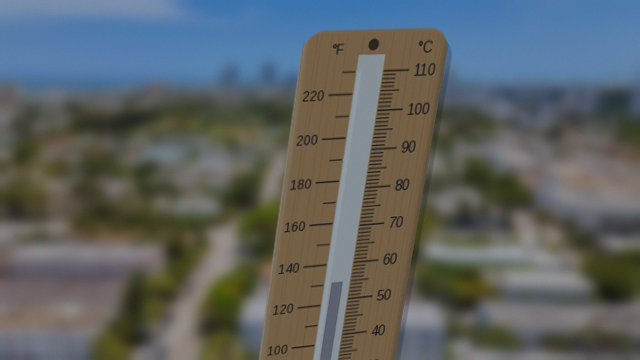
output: 55°C
